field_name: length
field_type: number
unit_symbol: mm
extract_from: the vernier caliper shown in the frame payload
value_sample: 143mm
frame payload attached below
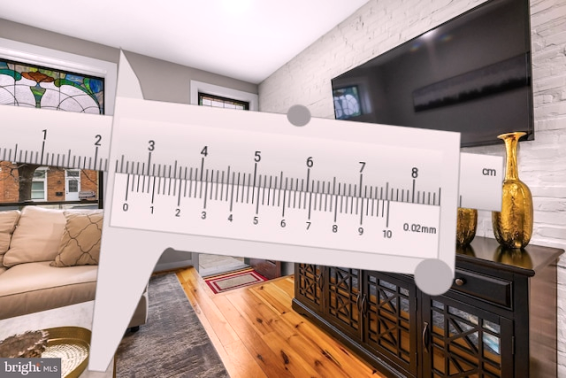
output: 26.4mm
